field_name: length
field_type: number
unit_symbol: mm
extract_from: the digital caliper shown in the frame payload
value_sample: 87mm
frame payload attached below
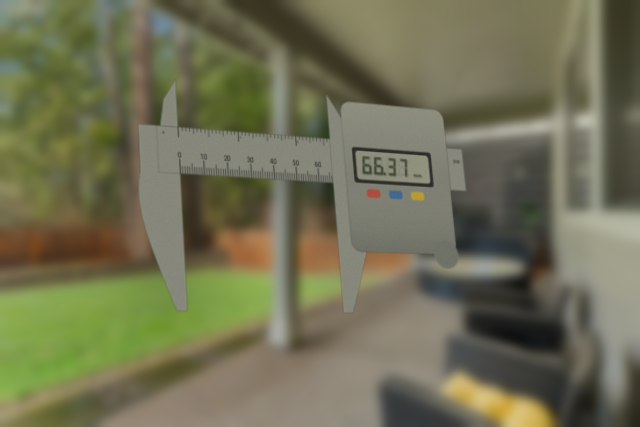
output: 66.37mm
